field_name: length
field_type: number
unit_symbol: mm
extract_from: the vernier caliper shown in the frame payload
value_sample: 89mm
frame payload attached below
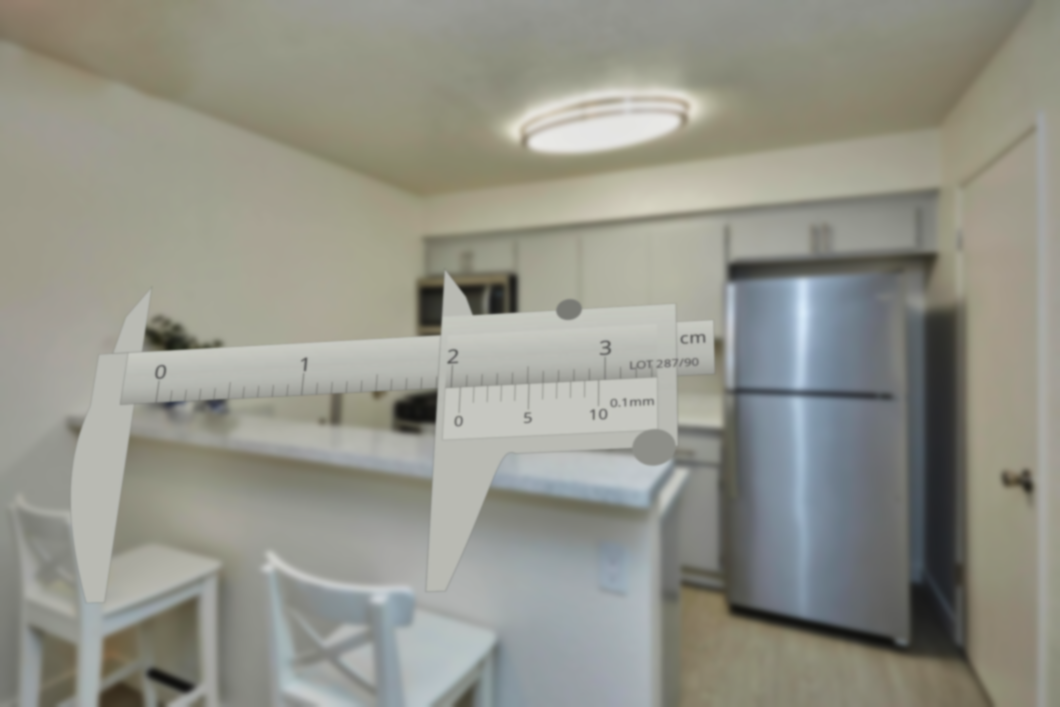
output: 20.6mm
